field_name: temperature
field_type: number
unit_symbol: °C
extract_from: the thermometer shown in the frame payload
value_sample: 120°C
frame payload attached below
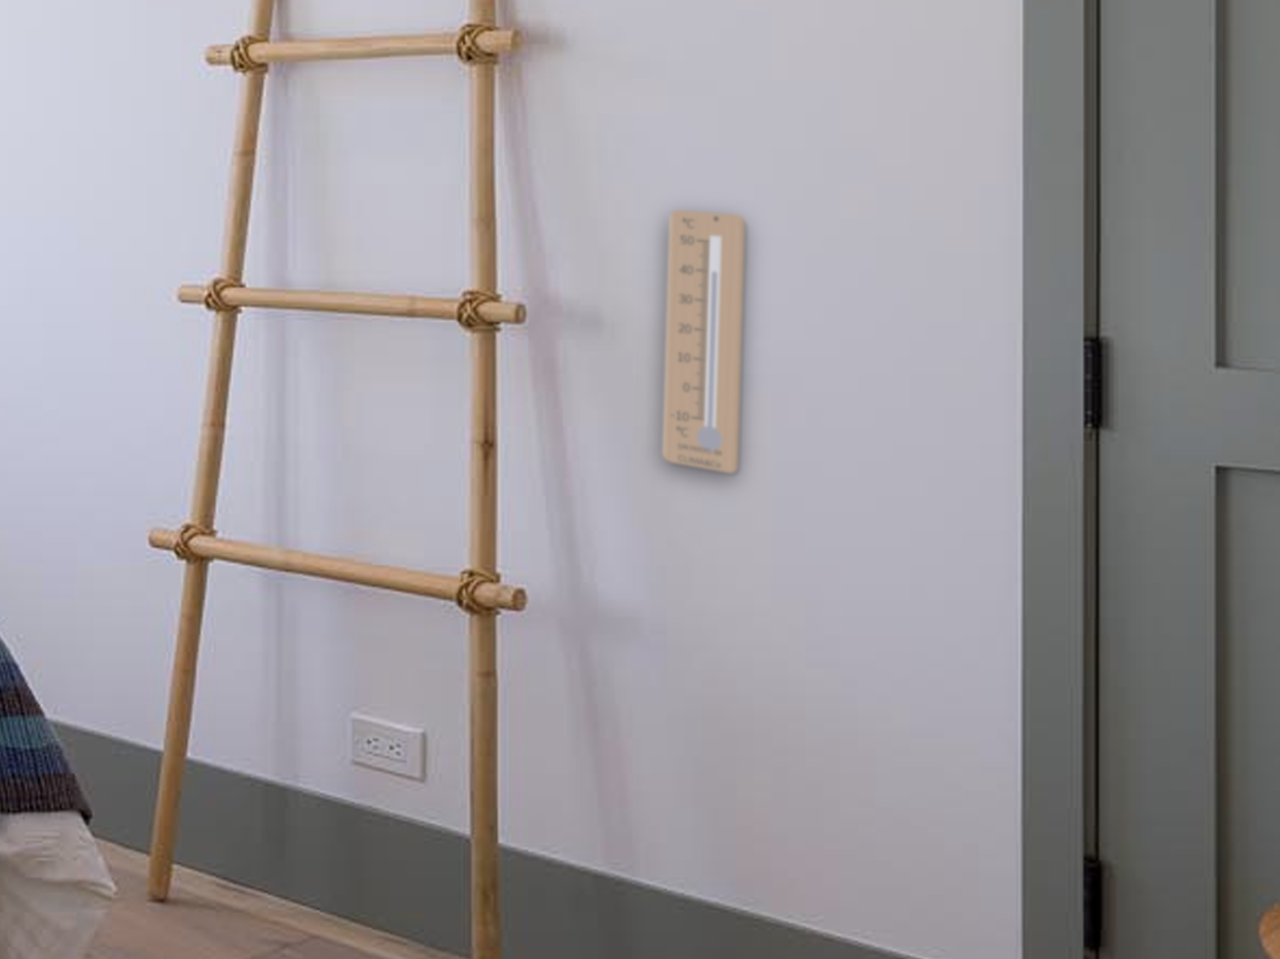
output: 40°C
